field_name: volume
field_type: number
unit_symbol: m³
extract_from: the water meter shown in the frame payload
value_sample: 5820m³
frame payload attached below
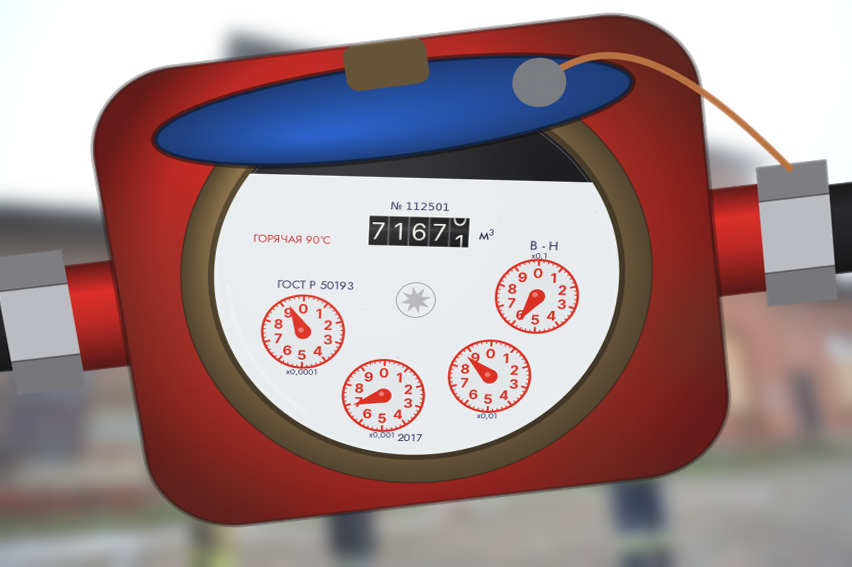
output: 71670.5869m³
